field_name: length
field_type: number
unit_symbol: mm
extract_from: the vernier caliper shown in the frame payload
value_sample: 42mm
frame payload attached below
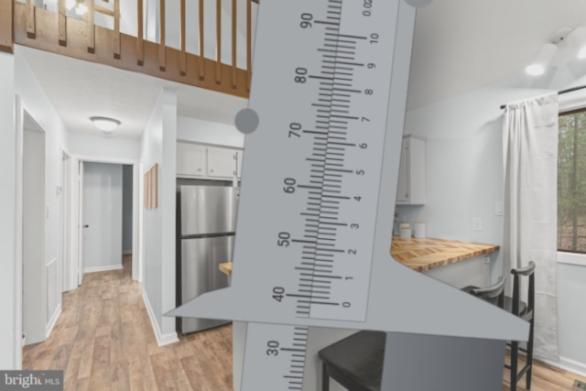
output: 39.0mm
